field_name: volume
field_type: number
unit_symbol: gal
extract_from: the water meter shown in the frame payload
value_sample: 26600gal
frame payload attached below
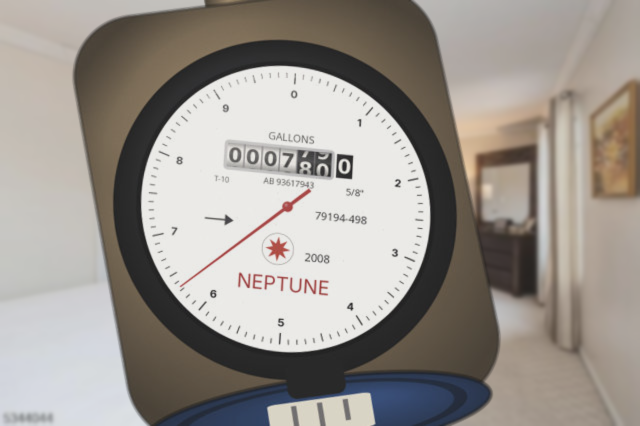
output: 7796.3gal
